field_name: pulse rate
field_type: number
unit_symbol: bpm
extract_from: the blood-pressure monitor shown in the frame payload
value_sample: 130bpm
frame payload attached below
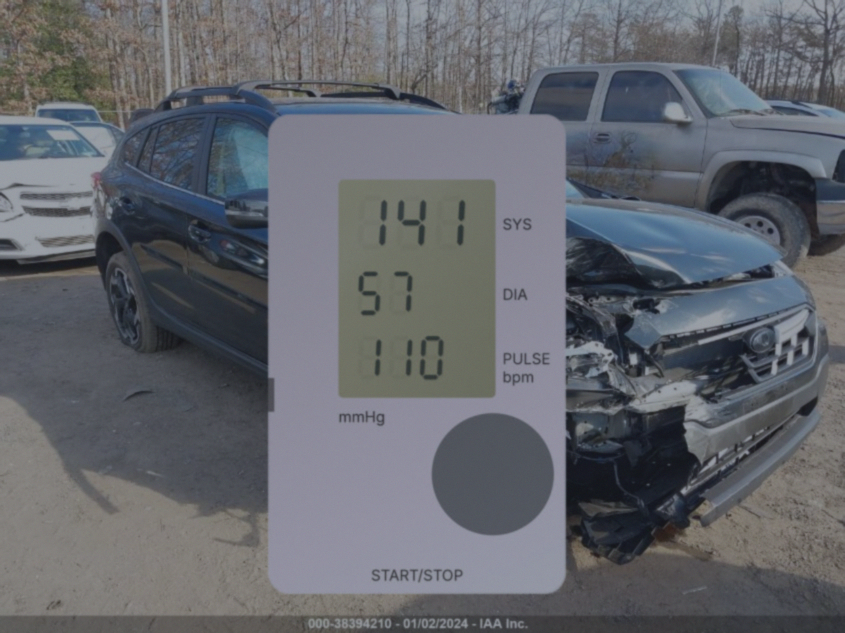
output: 110bpm
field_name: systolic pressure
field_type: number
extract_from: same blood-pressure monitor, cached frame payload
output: 141mmHg
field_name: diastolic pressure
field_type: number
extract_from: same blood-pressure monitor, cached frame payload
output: 57mmHg
